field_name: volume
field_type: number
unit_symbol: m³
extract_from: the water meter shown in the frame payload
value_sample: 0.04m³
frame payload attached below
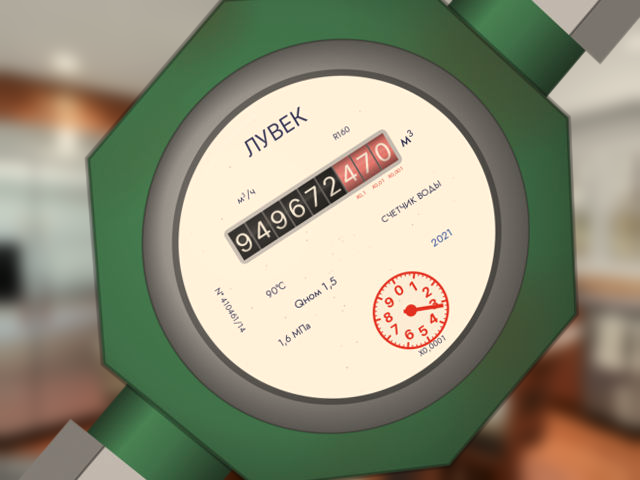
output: 949672.4703m³
